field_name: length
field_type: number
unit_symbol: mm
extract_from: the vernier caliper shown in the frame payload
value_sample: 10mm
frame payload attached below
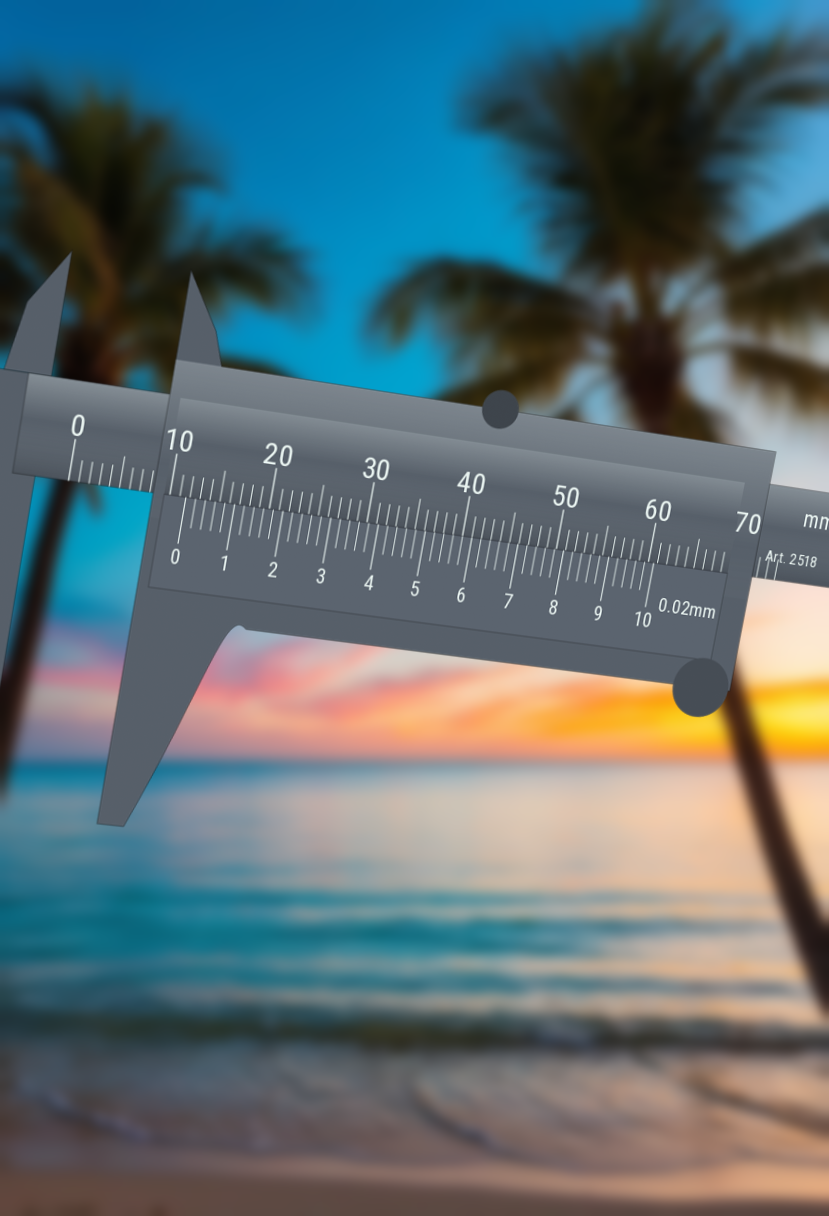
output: 11.6mm
